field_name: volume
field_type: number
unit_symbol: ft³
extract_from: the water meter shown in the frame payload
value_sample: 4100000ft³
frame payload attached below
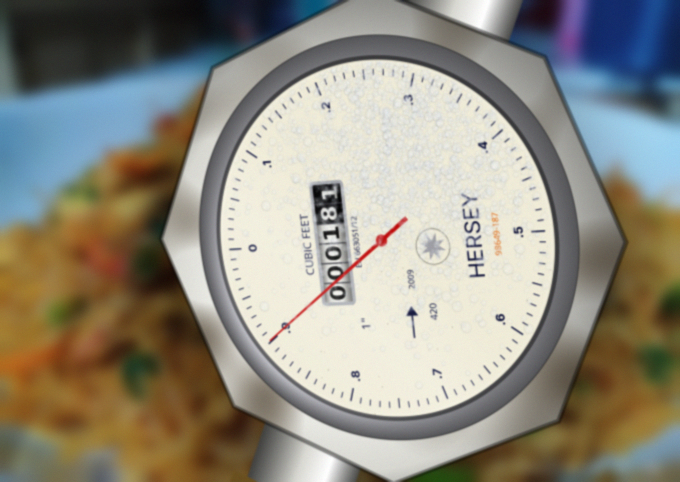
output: 180.90ft³
